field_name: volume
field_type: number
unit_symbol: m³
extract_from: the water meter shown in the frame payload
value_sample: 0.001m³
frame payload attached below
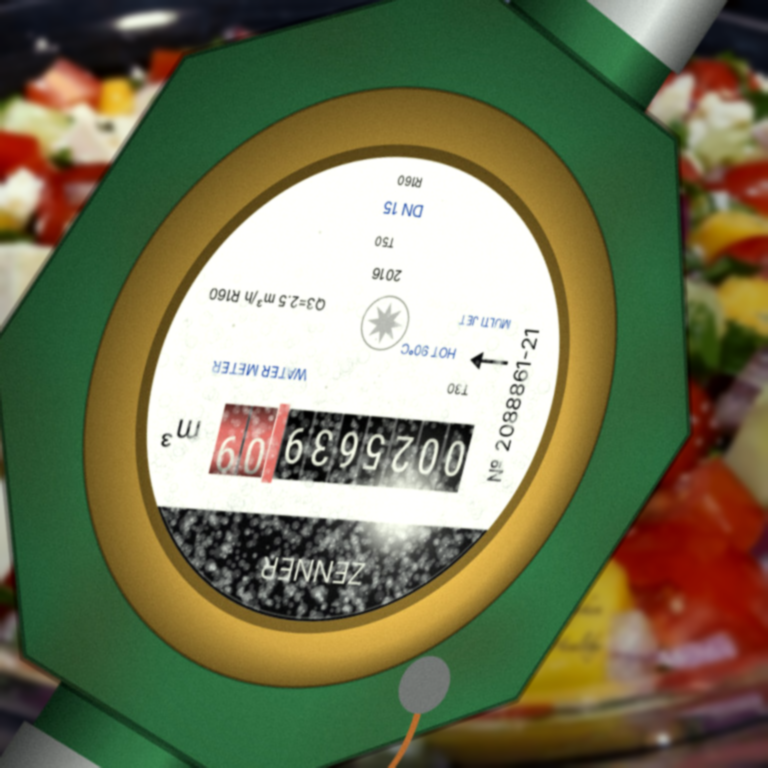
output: 25639.09m³
